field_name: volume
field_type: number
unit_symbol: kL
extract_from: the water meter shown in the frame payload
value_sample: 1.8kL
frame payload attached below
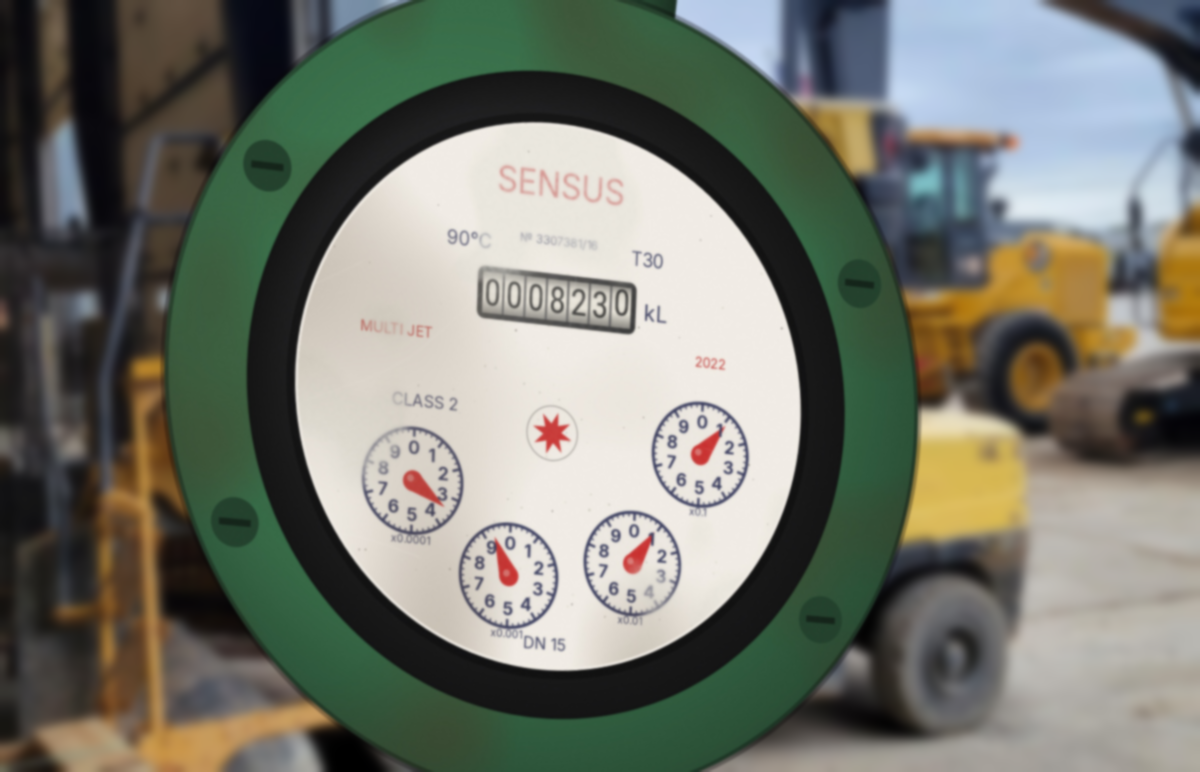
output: 8230.1093kL
